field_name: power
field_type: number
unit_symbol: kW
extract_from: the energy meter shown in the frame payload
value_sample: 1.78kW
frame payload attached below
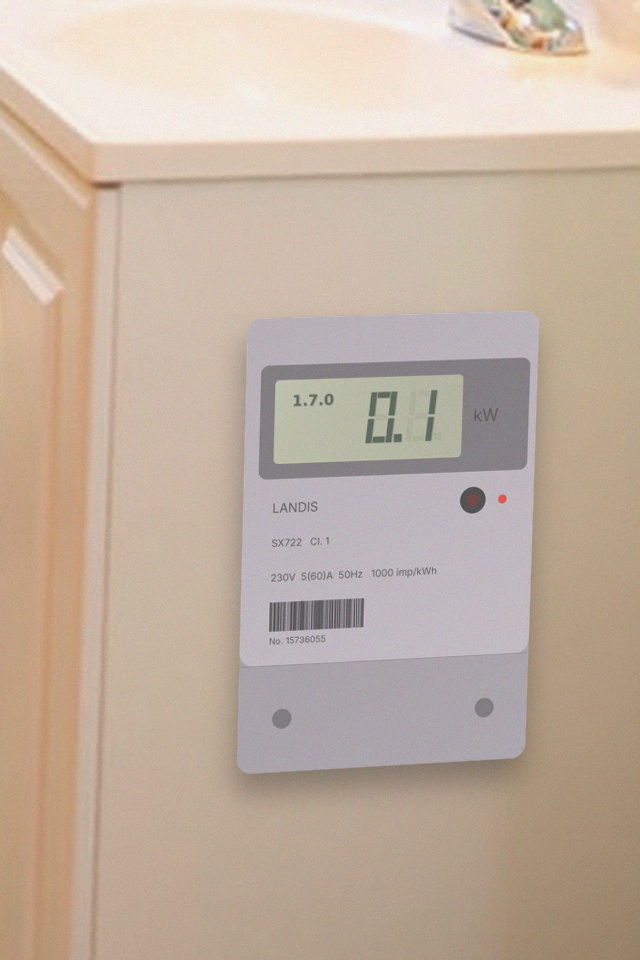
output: 0.1kW
